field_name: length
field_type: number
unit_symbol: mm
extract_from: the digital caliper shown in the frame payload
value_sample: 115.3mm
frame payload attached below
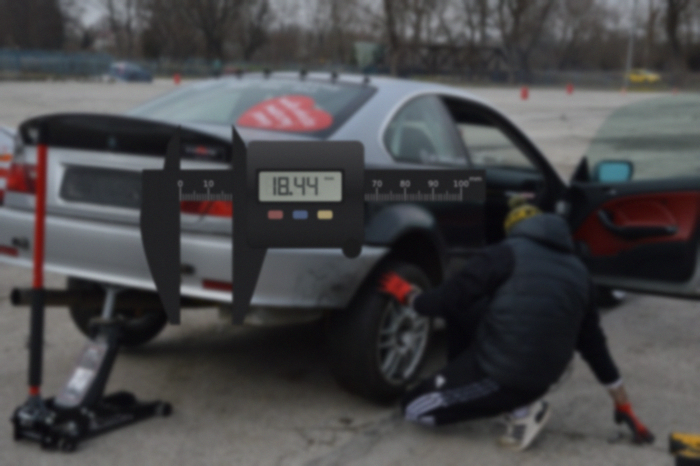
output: 18.44mm
